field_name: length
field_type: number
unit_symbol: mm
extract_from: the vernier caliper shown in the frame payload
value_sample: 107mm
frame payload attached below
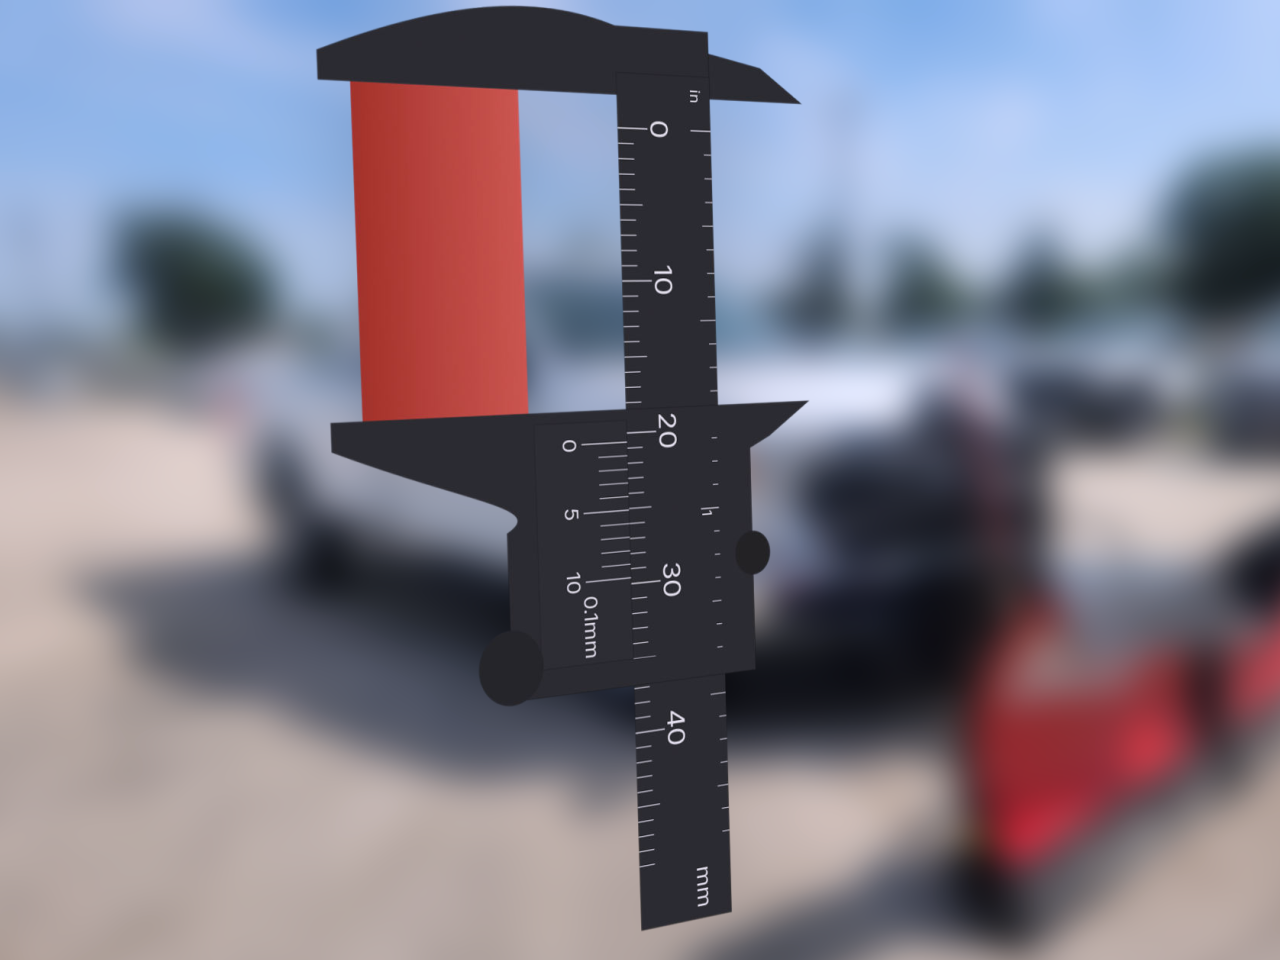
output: 20.6mm
